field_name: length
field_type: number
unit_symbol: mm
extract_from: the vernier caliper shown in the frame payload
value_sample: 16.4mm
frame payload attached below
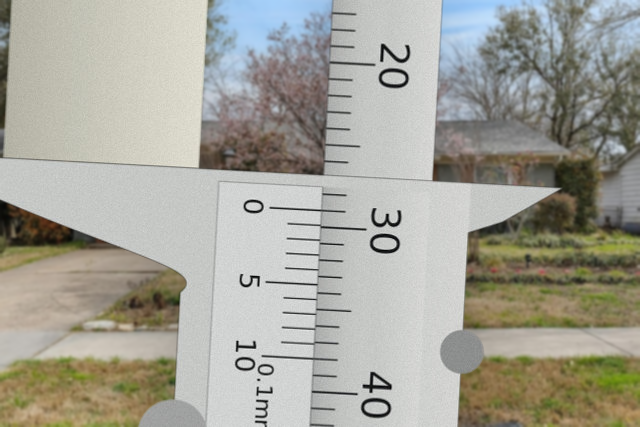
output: 29.0mm
